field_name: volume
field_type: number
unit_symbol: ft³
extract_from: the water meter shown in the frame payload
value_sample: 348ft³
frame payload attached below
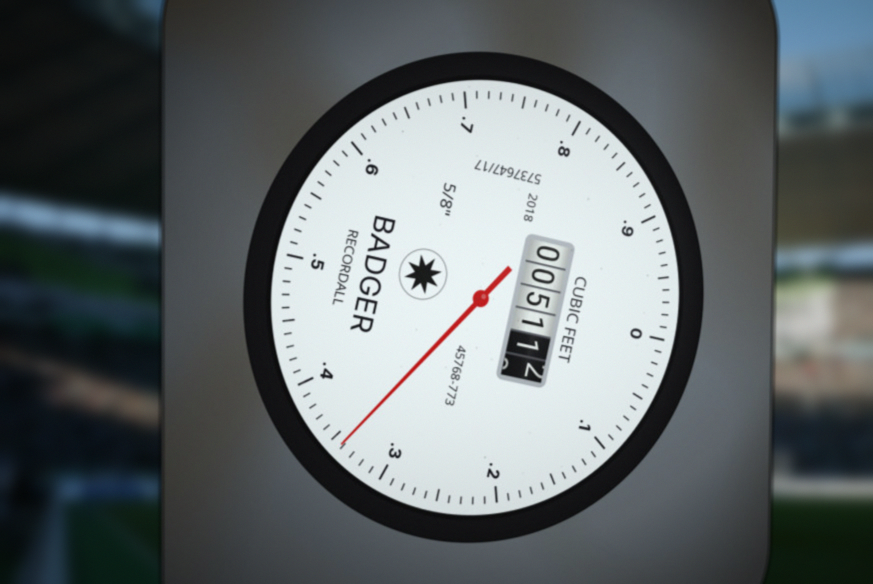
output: 5112.34ft³
